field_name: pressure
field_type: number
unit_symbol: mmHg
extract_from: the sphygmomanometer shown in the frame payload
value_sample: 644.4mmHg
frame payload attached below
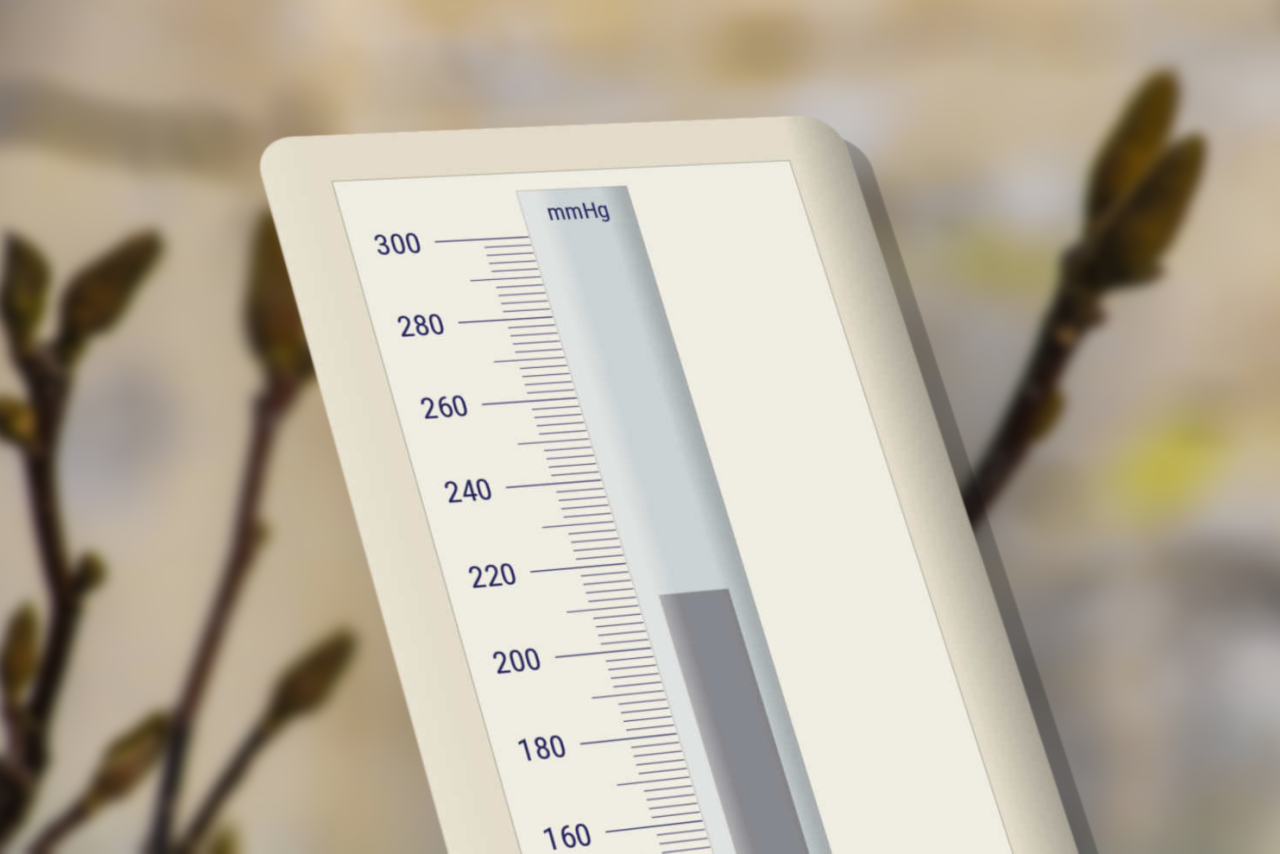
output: 212mmHg
